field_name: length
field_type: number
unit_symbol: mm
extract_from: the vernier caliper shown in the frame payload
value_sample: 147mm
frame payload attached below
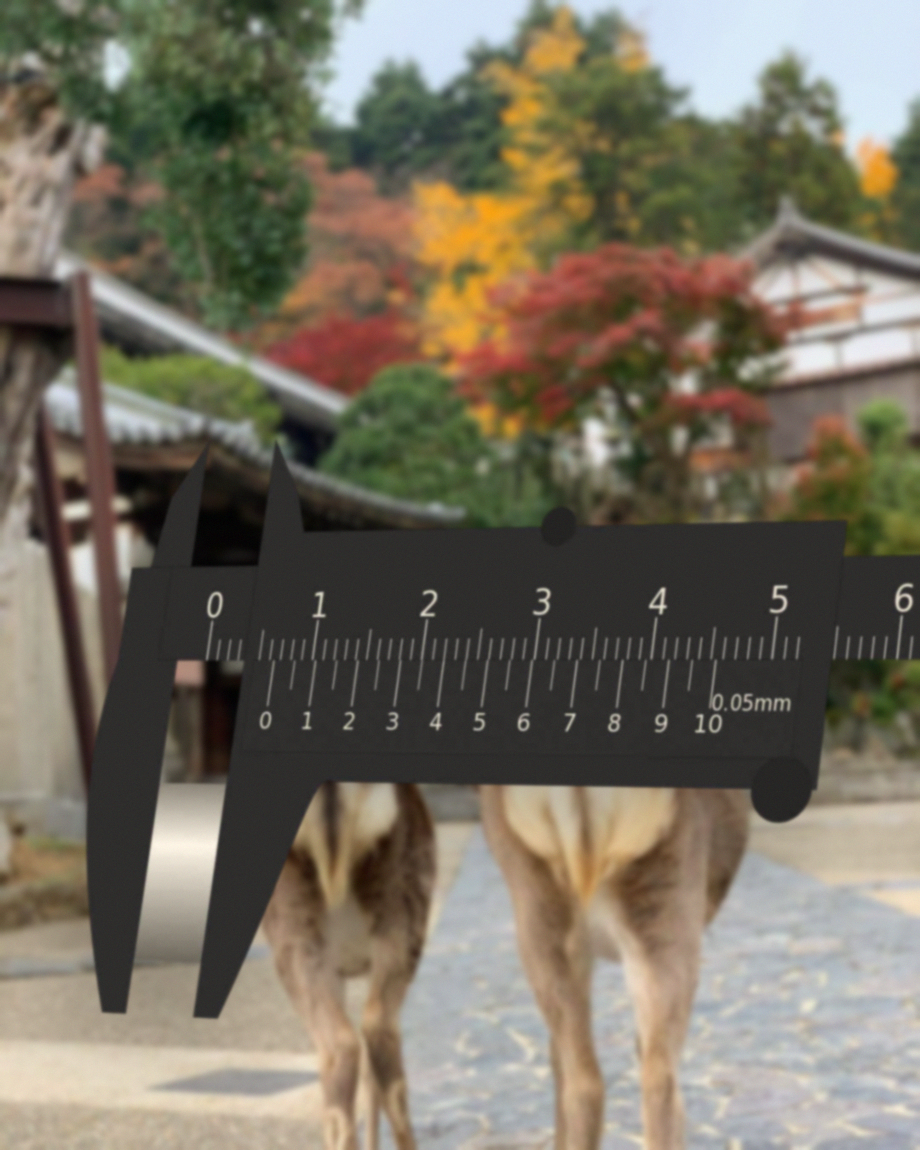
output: 6.4mm
